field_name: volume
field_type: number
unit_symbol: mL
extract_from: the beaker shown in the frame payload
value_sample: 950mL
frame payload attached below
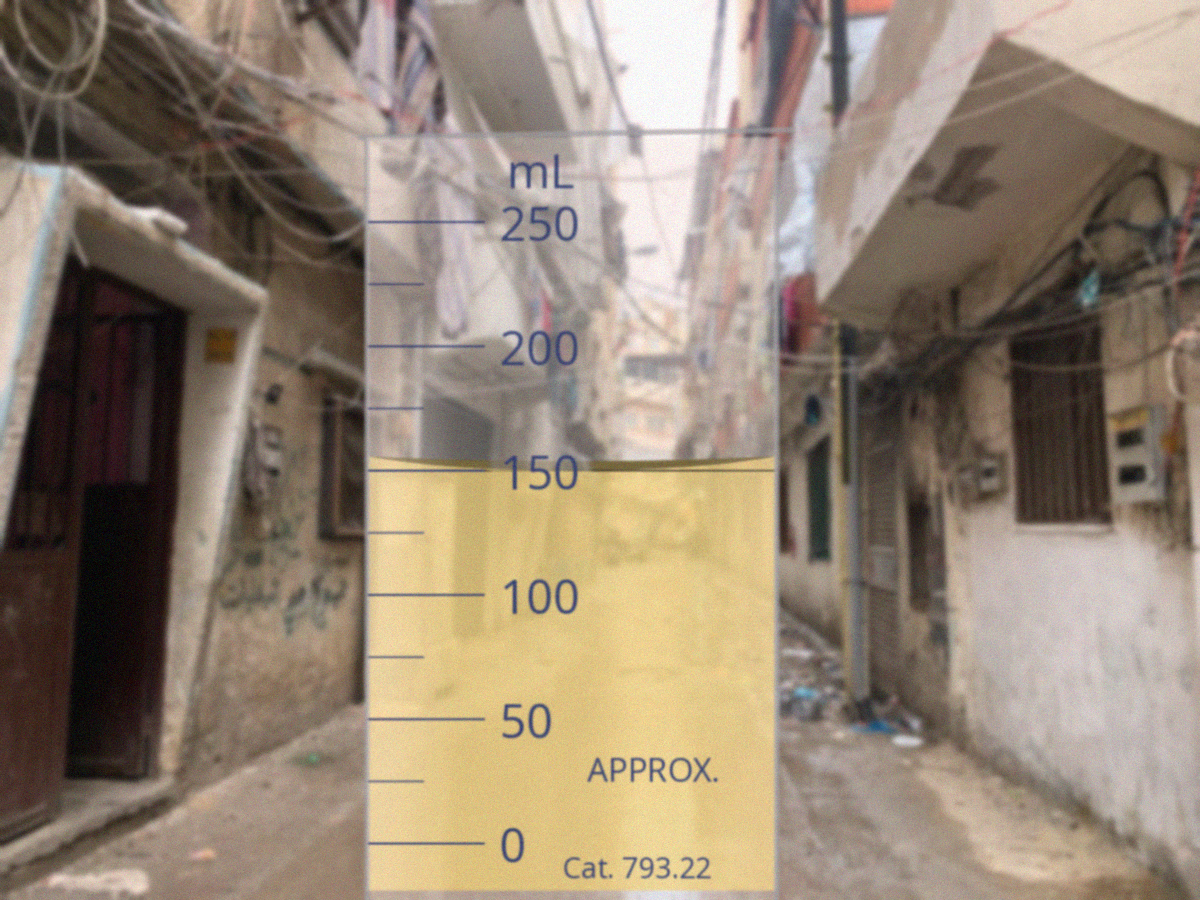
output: 150mL
